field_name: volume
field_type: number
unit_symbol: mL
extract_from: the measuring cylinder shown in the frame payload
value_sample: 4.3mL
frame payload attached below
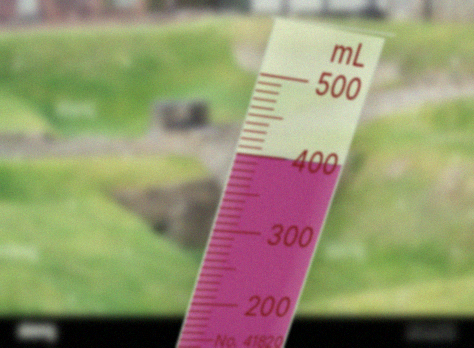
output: 400mL
